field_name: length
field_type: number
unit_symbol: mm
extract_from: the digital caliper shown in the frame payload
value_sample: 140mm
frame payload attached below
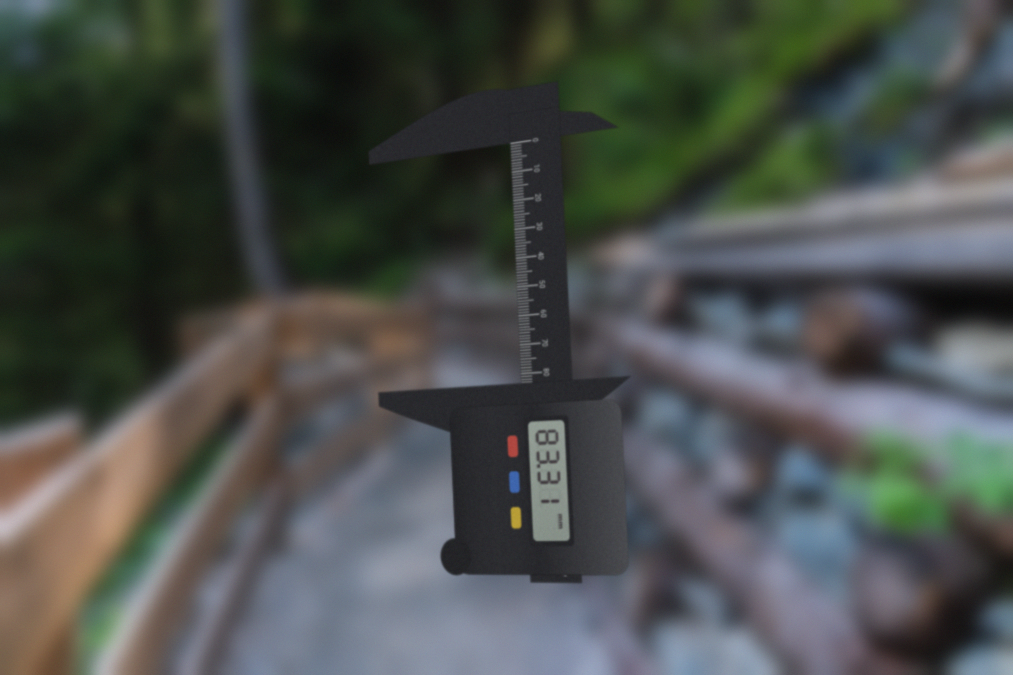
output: 83.31mm
